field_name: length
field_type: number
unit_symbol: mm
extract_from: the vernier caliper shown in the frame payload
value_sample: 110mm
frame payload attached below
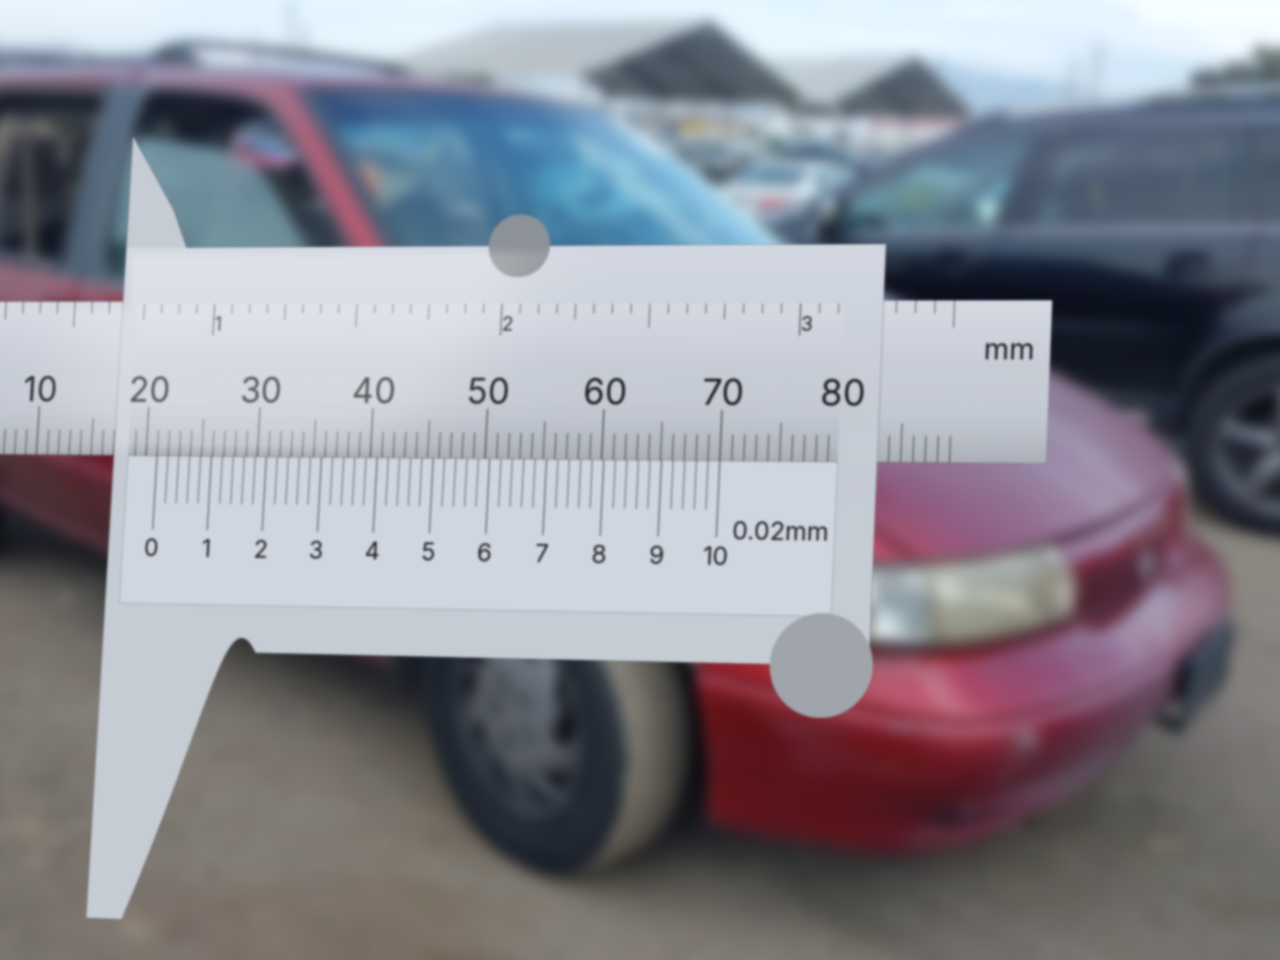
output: 21.0mm
